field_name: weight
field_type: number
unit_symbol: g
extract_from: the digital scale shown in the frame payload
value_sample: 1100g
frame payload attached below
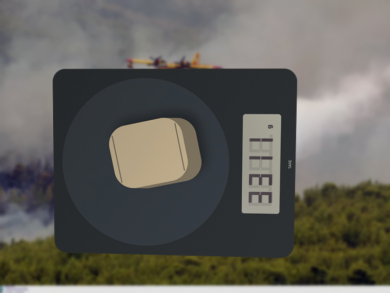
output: 3311g
